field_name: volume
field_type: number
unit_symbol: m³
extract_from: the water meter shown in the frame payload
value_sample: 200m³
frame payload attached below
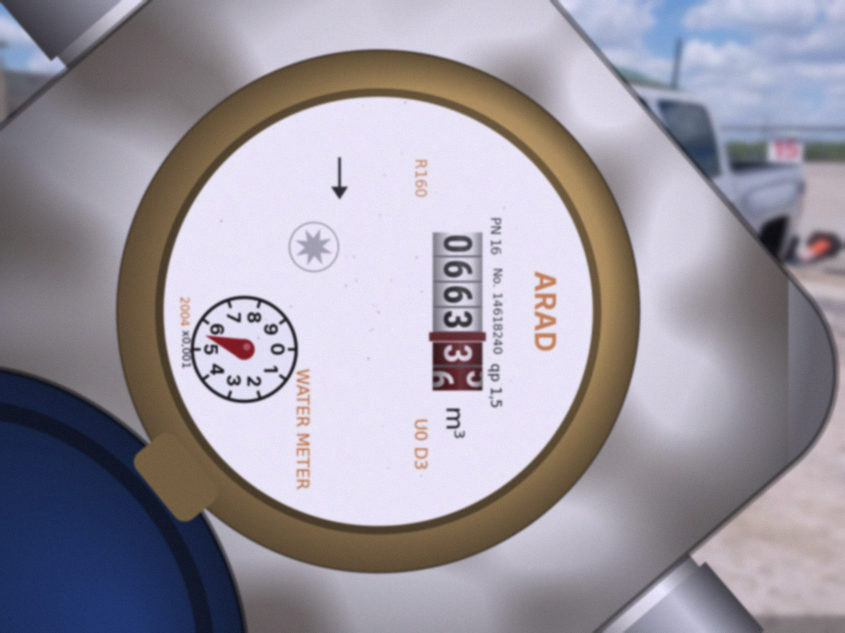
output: 663.355m³
